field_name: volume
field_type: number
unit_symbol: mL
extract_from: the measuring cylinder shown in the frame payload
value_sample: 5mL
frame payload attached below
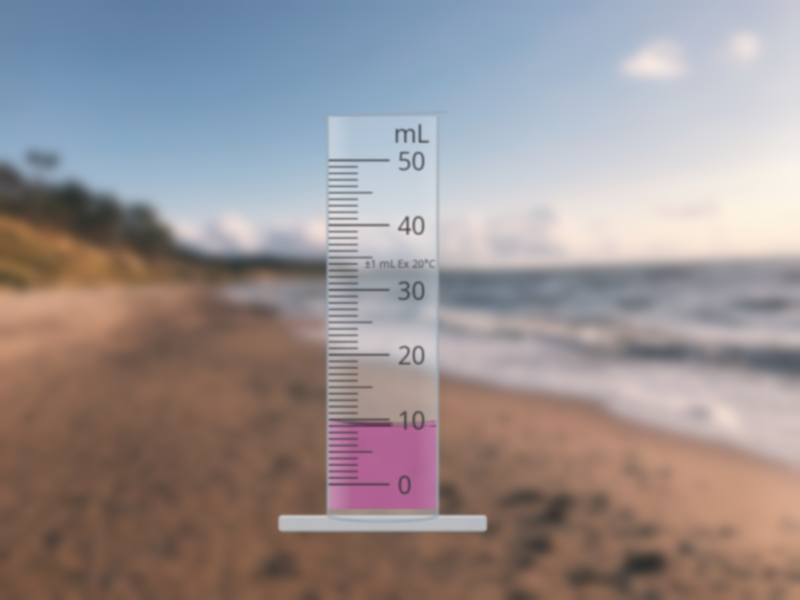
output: 9mL
